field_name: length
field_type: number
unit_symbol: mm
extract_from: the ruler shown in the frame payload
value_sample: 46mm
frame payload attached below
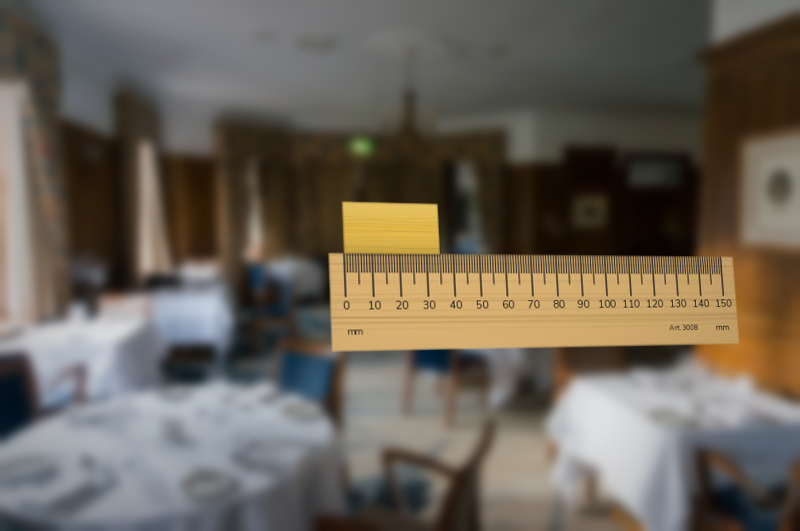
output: 35mm
